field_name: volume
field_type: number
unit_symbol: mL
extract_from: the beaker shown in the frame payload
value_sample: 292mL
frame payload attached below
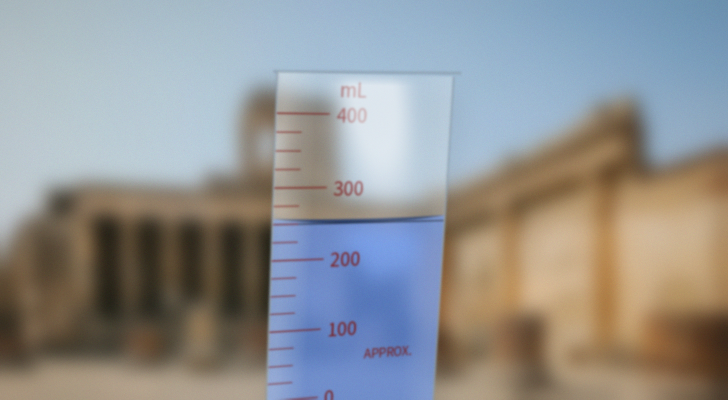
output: 250mL
